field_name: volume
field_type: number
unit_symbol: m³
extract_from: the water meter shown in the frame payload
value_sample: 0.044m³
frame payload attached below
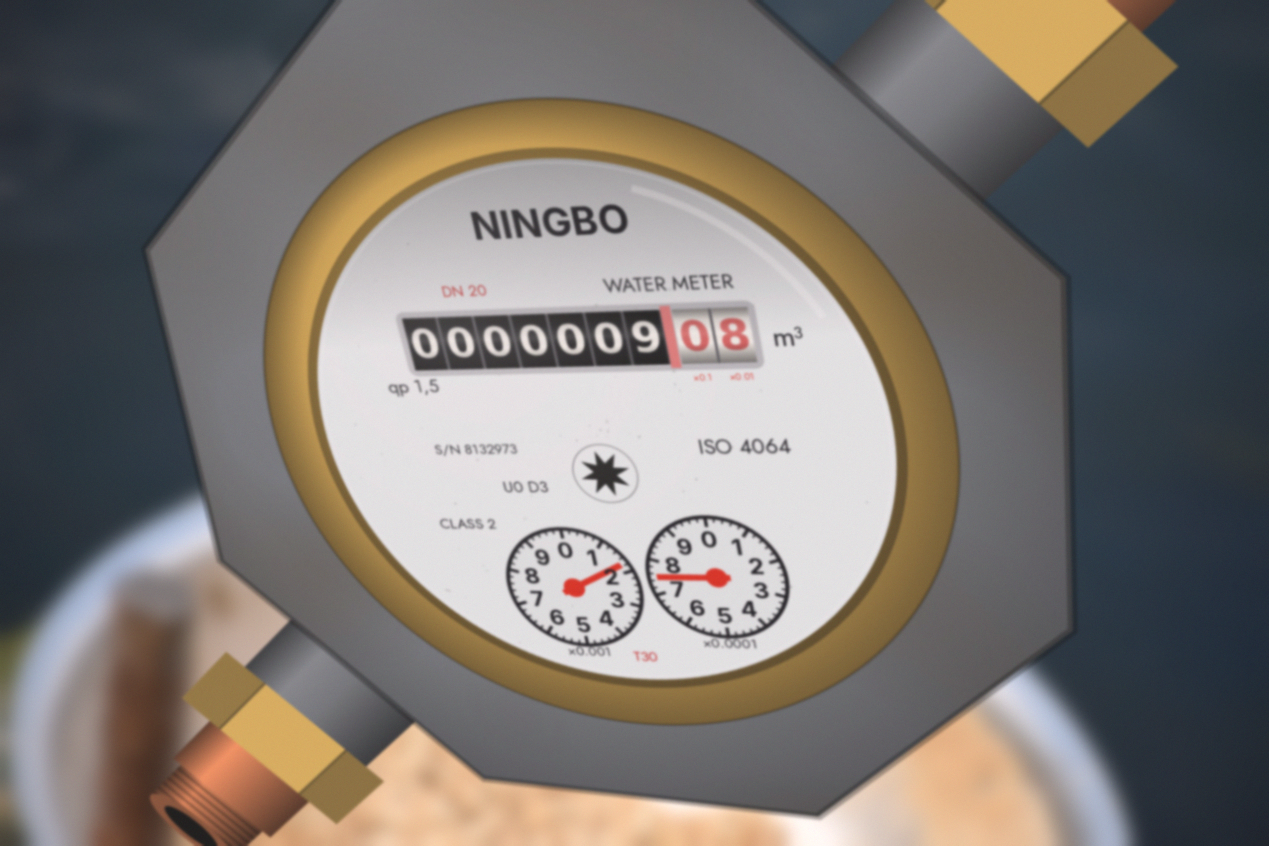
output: 9.0817m³
